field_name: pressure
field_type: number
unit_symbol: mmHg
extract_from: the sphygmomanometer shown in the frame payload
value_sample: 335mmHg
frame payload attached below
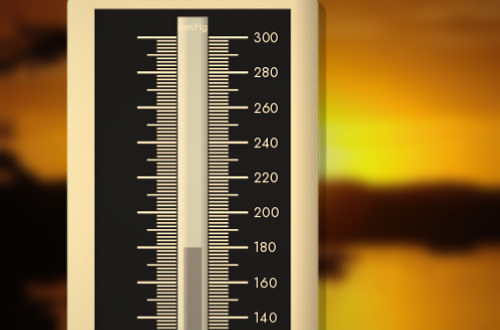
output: 180mmHg
